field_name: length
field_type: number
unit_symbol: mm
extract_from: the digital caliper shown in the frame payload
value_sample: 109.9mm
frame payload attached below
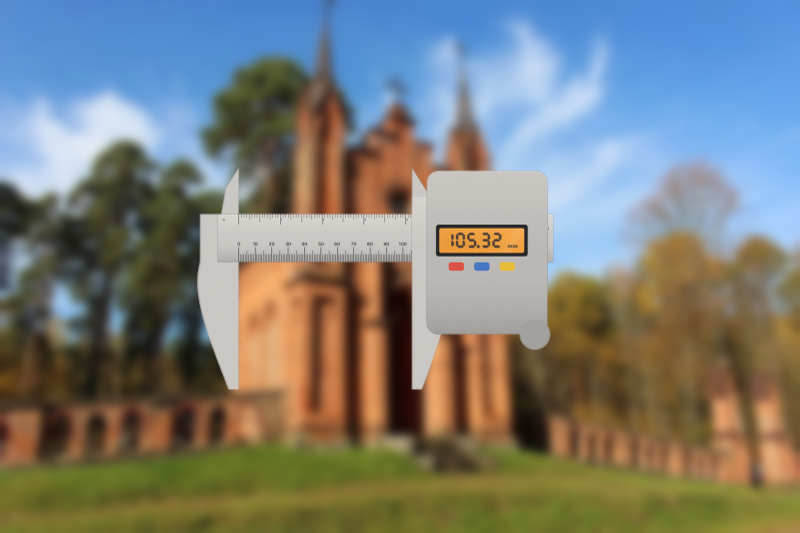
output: 105.32mm
